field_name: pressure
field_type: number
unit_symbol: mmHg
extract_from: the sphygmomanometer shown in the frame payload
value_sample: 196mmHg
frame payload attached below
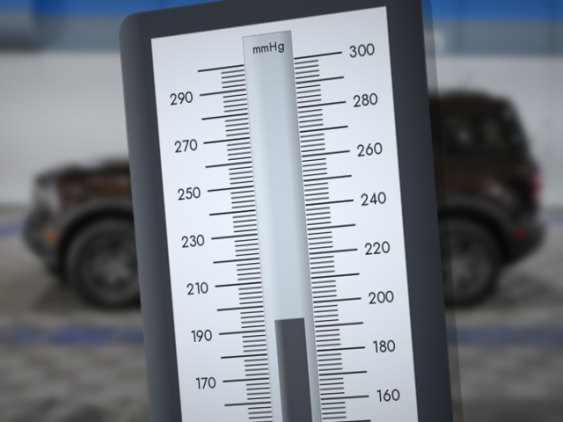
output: 194mmHg
